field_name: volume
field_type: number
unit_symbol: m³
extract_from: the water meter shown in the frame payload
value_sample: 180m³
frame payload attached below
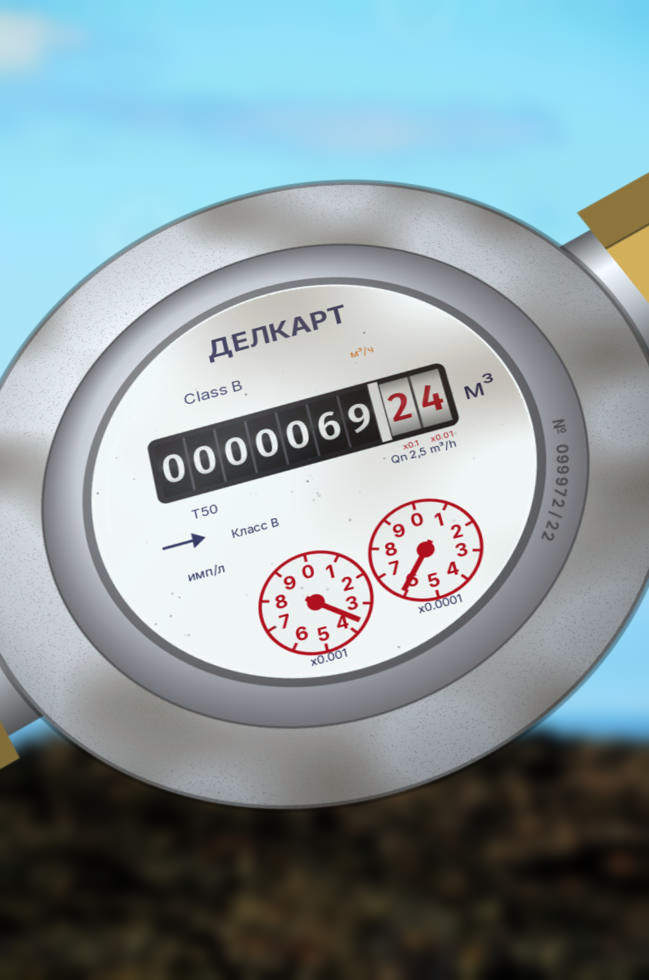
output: 69.2436m³
